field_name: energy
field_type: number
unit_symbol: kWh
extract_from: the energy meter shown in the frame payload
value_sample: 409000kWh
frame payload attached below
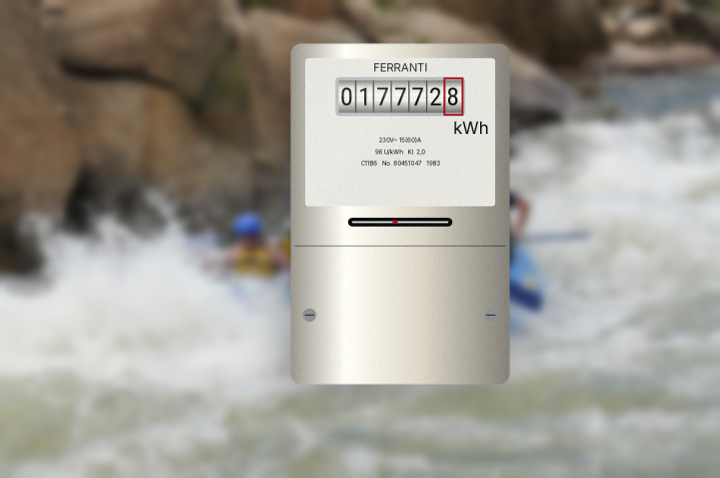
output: 17772.8kWh
